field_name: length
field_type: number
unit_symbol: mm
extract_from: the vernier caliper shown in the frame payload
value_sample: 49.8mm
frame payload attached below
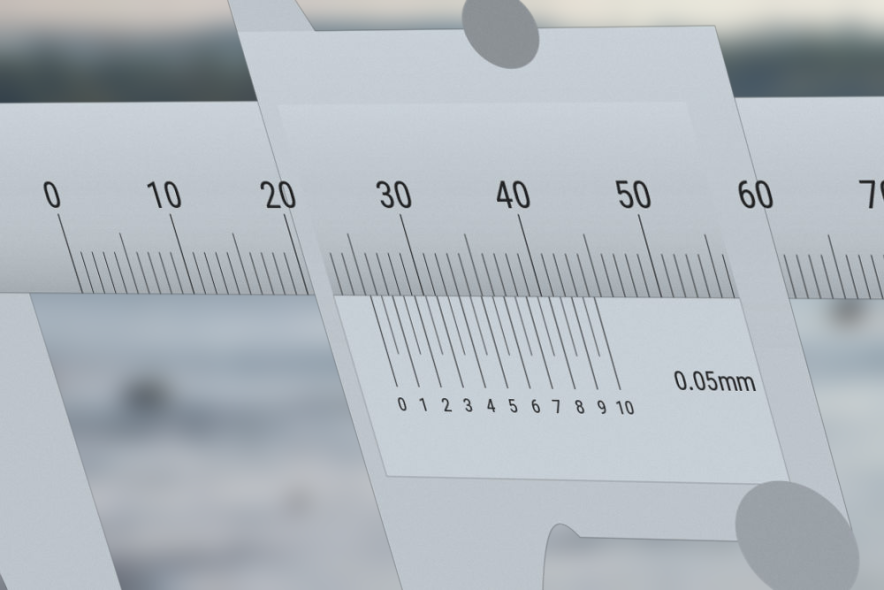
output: 25.4mm
